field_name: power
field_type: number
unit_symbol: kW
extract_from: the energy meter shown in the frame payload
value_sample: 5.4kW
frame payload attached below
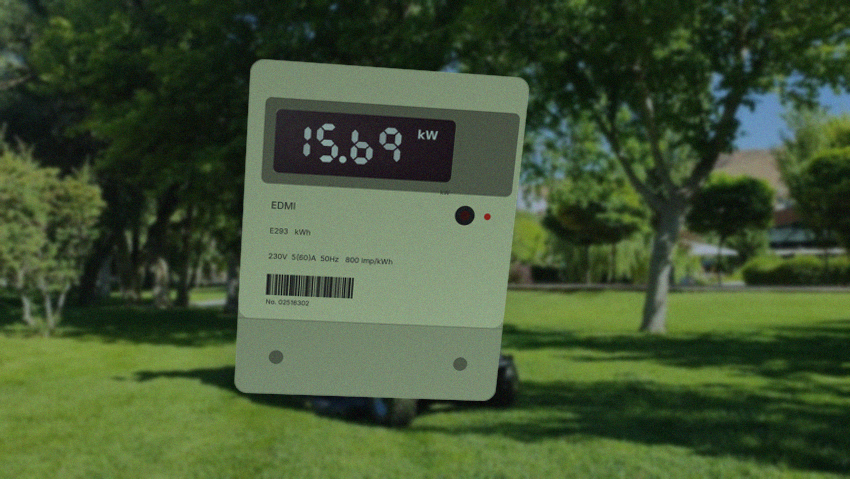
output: 15.69kW
